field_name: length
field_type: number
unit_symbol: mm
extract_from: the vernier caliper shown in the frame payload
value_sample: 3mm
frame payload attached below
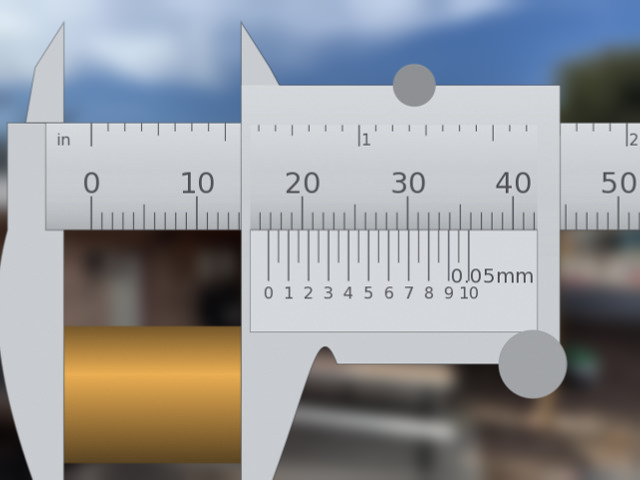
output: 16.8mm
